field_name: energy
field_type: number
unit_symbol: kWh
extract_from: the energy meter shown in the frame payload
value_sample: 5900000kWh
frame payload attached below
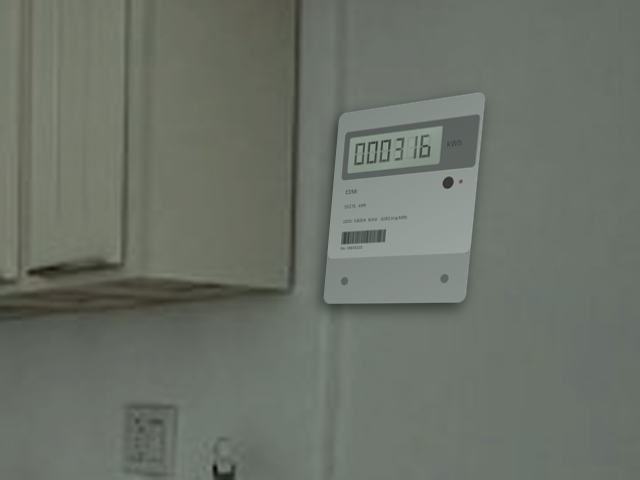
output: 316kWh
